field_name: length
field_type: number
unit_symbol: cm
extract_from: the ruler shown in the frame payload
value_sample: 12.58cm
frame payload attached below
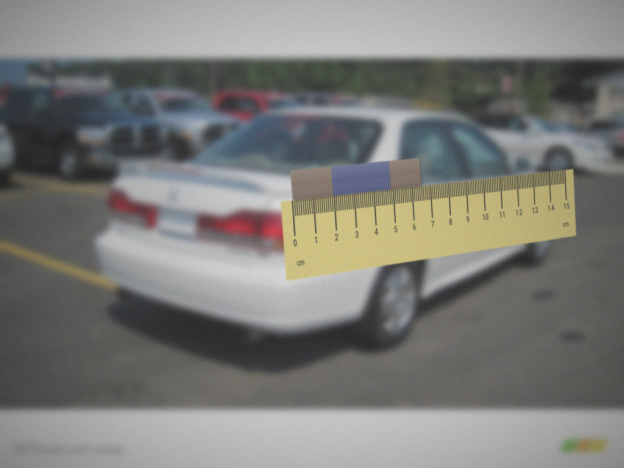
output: 6.5cm
